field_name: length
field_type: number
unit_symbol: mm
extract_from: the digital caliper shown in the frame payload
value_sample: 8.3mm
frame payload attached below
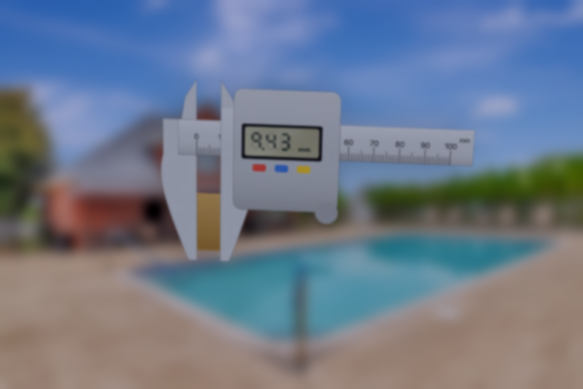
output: 9.43mm
